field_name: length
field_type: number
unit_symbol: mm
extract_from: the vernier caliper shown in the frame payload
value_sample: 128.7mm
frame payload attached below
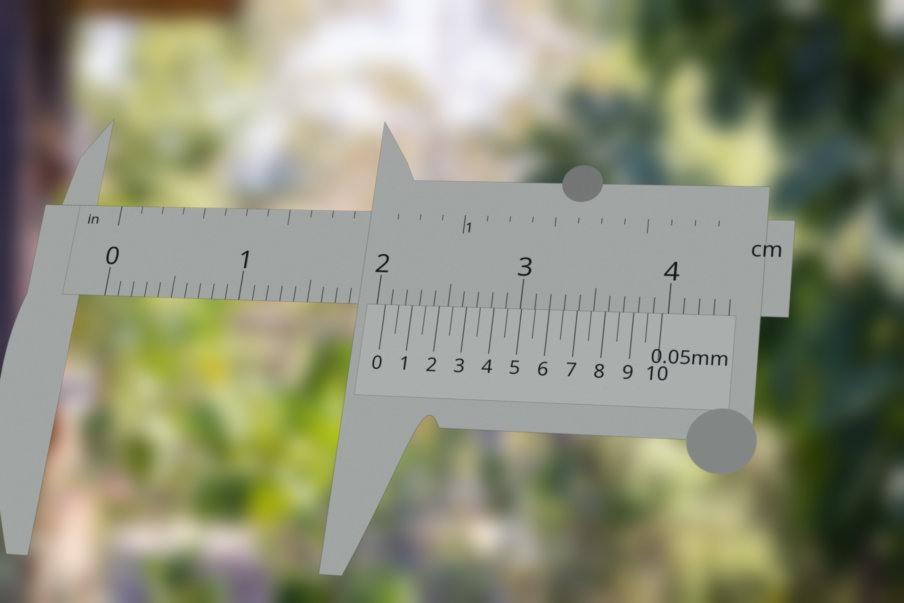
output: 20.6mm
